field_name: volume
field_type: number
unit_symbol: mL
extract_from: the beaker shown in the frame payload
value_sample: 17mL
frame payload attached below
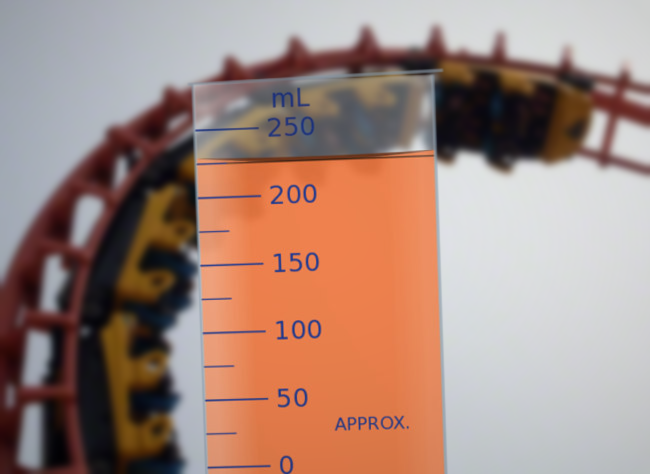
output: 225mL
